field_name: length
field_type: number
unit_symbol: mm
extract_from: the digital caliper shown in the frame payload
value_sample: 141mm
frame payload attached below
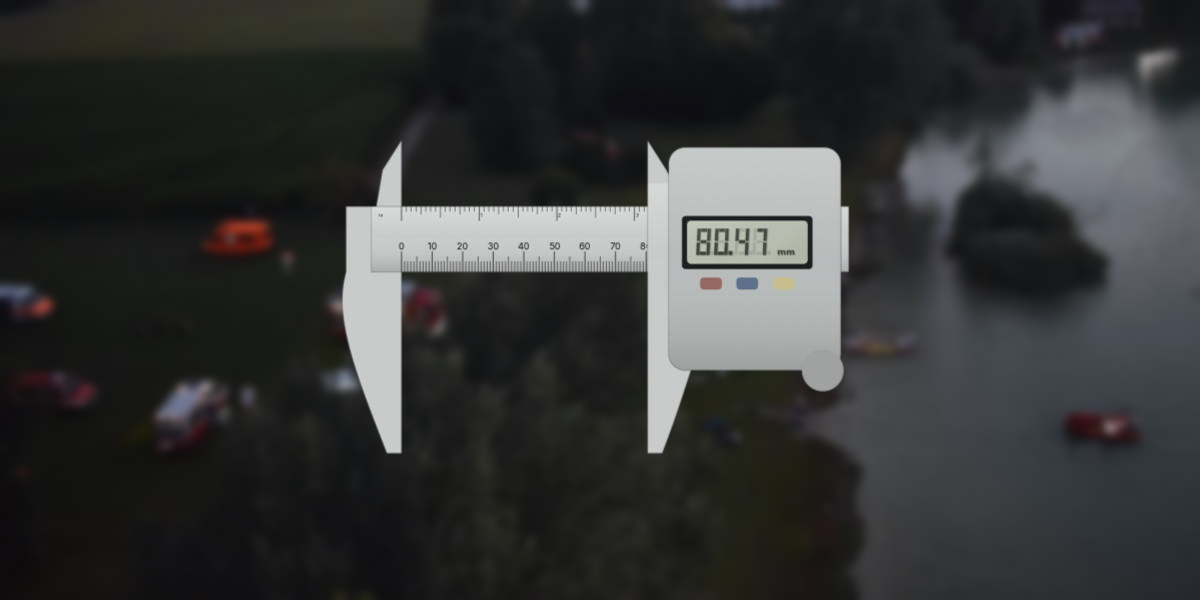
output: 80.47mm
